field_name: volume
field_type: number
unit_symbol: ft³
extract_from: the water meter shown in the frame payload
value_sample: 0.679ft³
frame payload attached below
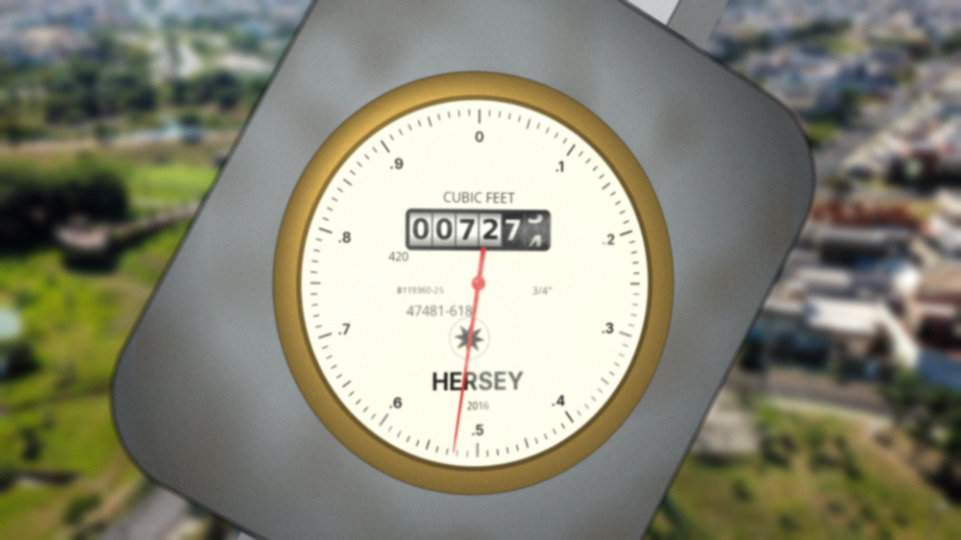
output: 7273.52ft³
